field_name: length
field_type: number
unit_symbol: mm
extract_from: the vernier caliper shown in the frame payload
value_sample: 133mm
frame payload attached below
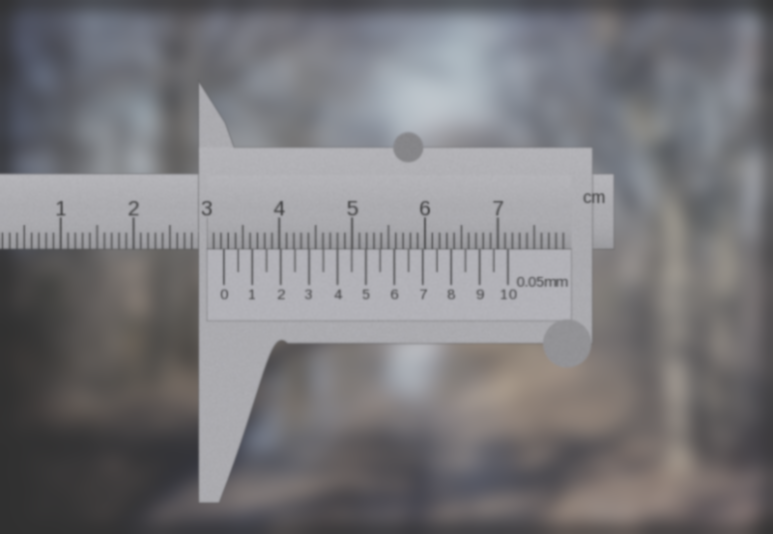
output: 32.4mm
